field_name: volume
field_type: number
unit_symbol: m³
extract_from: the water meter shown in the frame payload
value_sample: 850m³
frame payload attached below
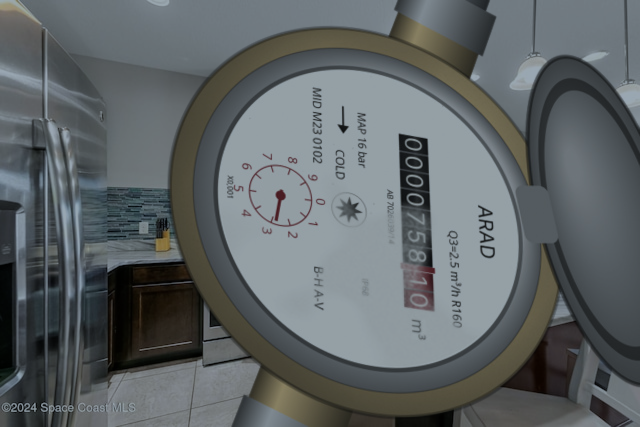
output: 758.102m³
